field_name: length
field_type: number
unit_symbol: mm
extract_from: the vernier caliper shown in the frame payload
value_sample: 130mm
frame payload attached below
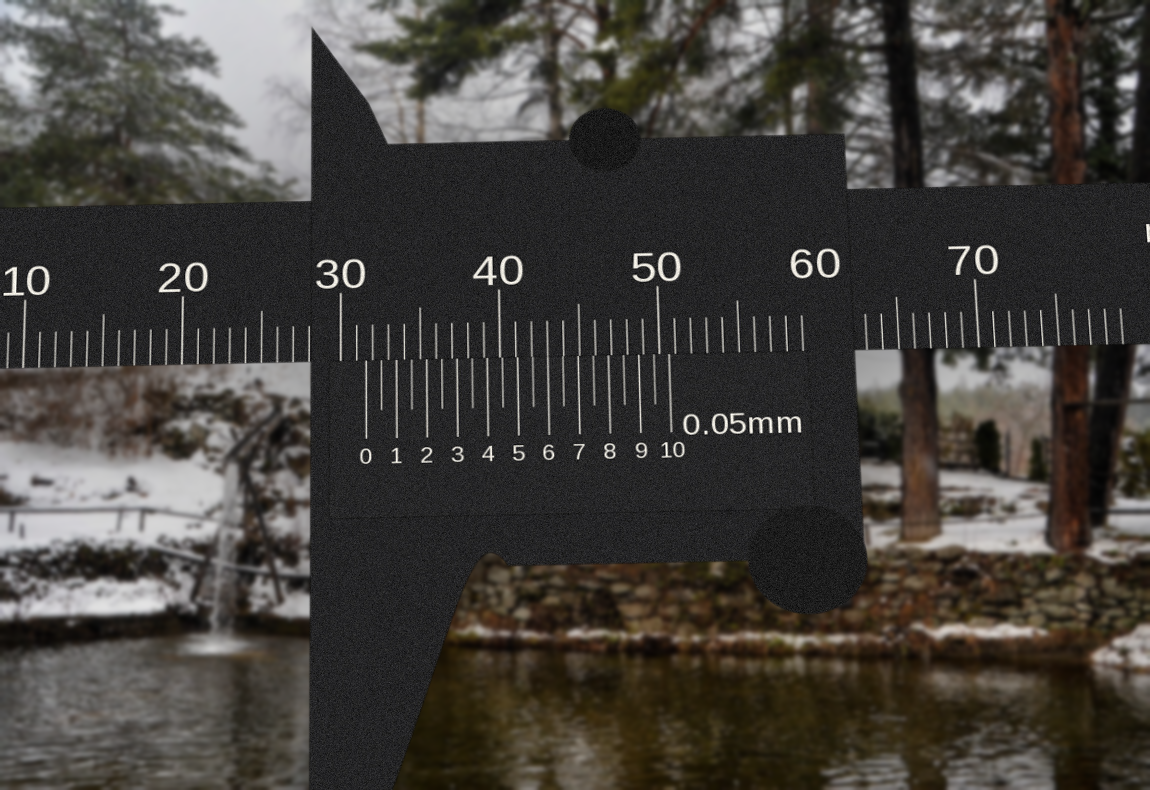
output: 31.6mm
